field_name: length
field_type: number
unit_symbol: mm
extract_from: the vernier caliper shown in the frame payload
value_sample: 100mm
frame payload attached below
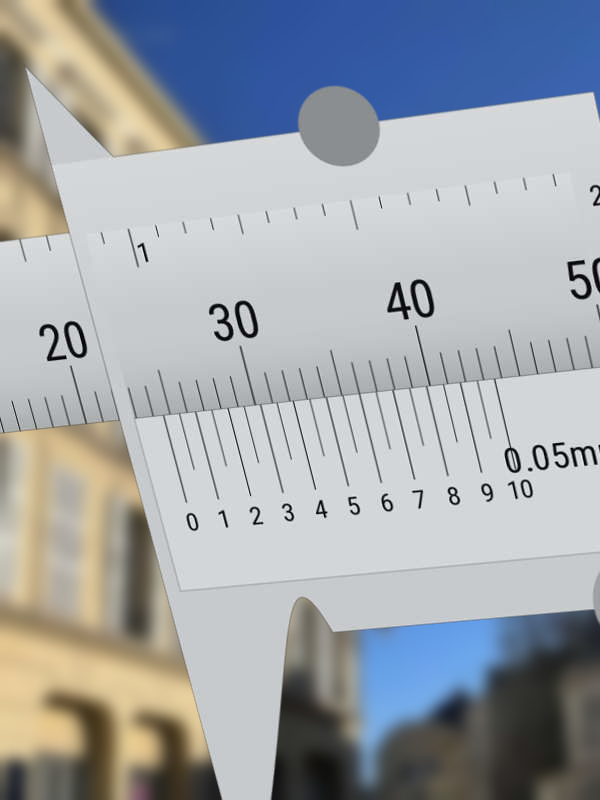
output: 24.6mm
